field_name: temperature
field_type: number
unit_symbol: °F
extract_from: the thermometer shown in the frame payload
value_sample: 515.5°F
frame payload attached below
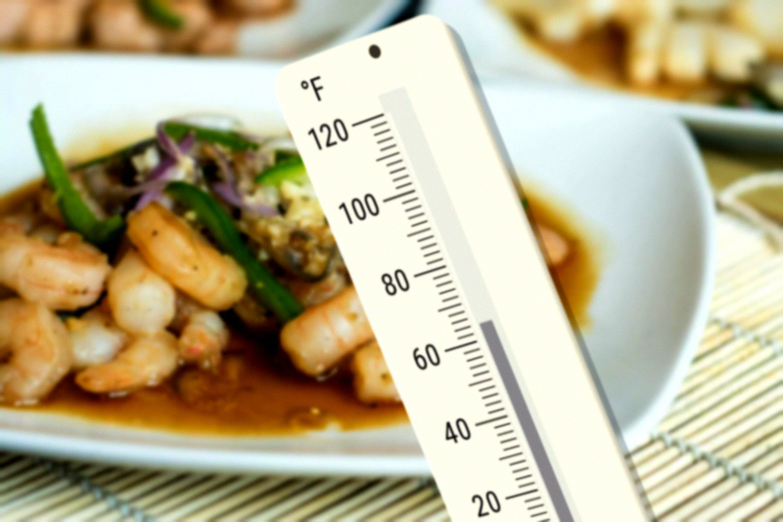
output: 64°F
